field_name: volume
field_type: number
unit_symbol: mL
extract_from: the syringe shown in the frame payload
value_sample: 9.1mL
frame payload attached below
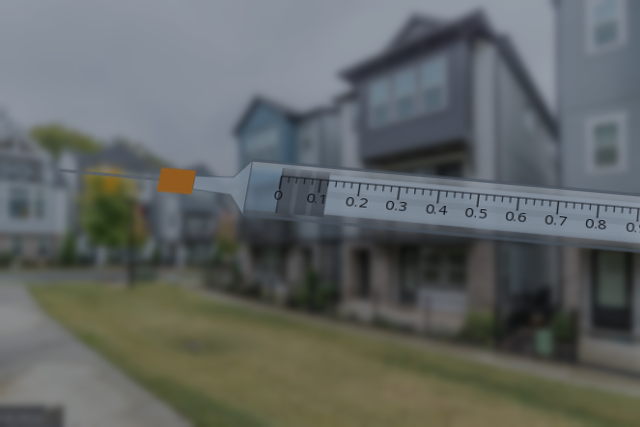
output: 0mL
